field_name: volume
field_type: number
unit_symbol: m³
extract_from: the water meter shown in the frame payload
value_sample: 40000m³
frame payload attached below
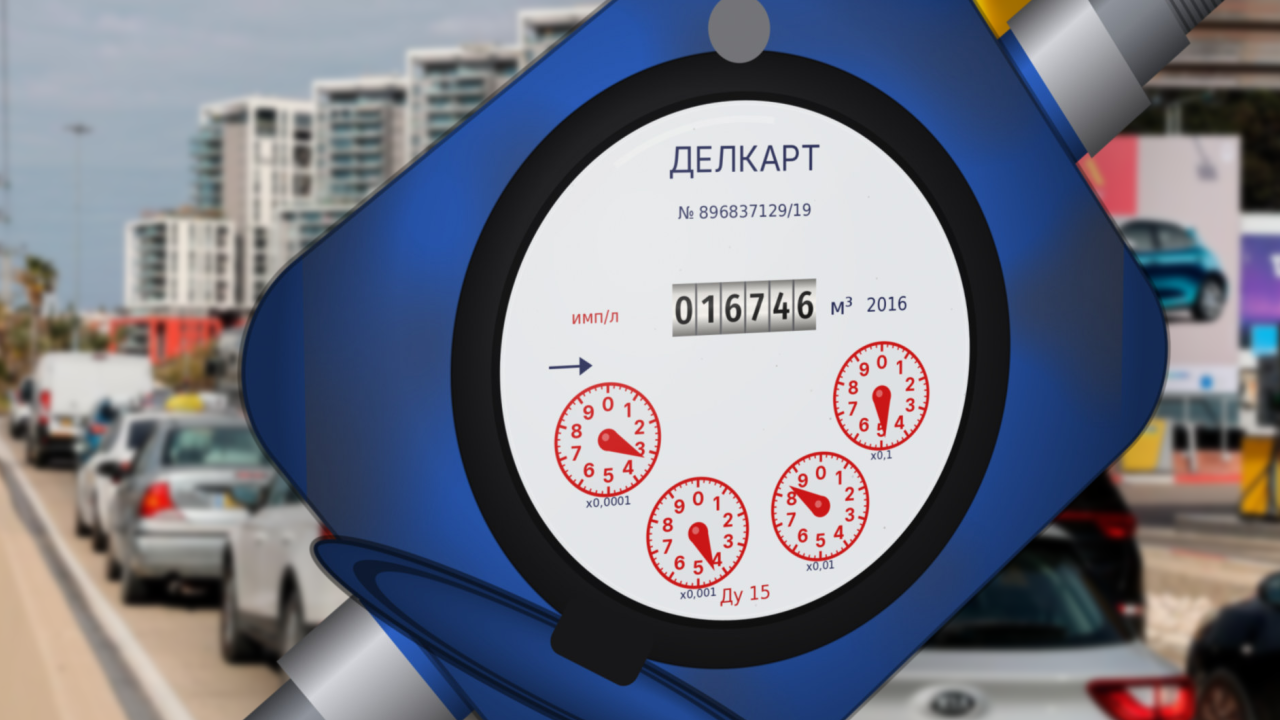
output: 16746.4843m³
